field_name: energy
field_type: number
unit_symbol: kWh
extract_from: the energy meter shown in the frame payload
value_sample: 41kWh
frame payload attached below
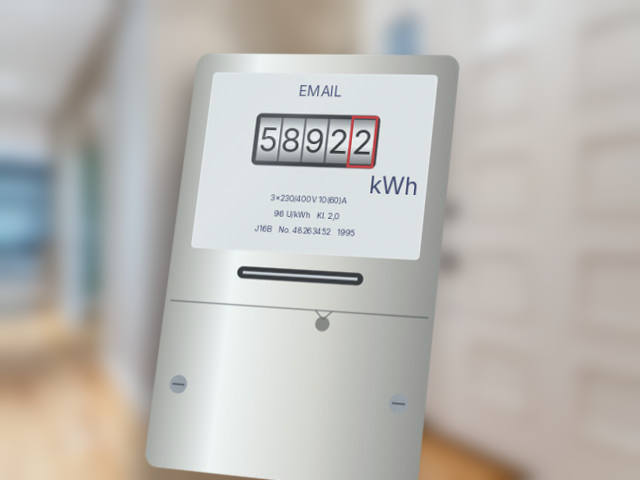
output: 5892.2kWh
